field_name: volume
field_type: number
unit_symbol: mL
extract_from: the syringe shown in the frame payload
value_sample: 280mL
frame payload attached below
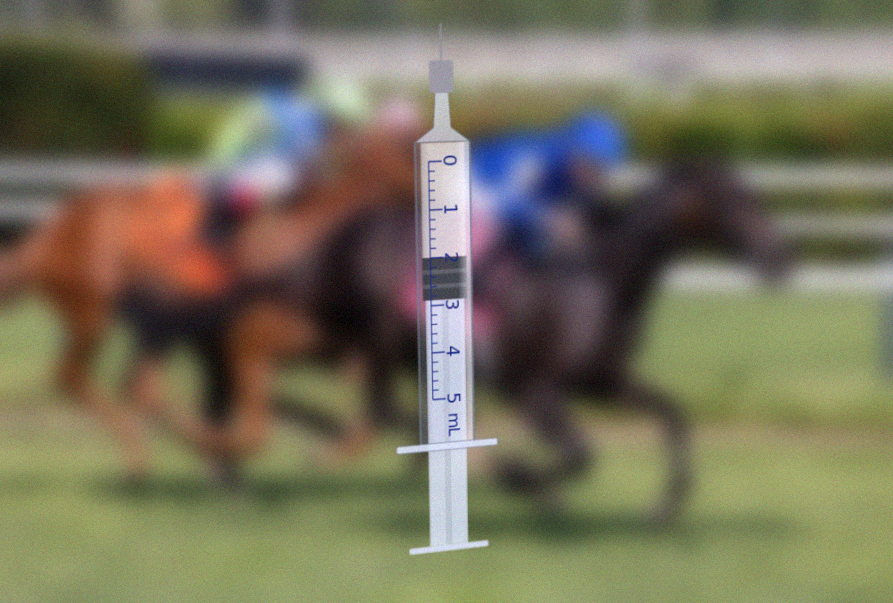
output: 2mL
